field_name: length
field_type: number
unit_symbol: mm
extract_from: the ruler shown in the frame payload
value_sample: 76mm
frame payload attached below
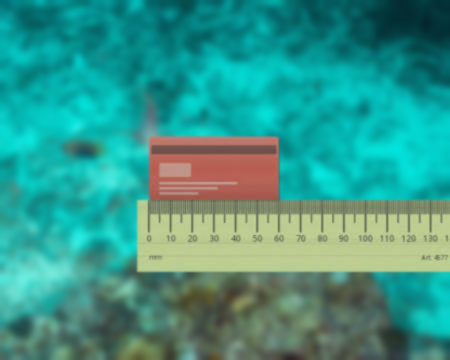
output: 60mm
